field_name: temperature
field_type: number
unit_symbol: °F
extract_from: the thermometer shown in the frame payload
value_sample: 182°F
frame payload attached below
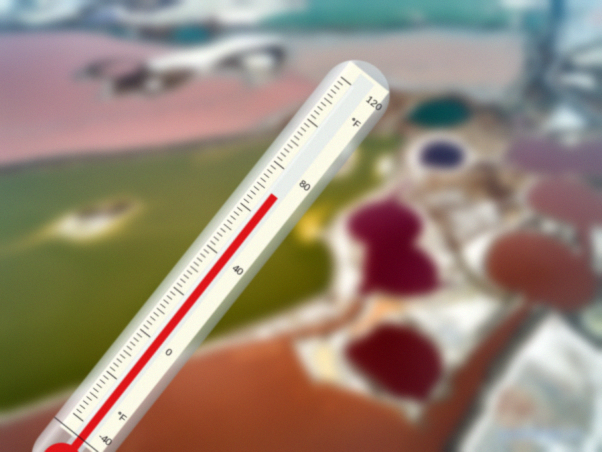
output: 70°F
